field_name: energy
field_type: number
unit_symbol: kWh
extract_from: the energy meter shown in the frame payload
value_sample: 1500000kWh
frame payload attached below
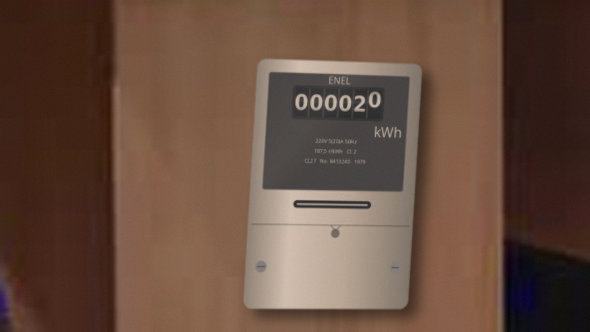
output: 20kWh
